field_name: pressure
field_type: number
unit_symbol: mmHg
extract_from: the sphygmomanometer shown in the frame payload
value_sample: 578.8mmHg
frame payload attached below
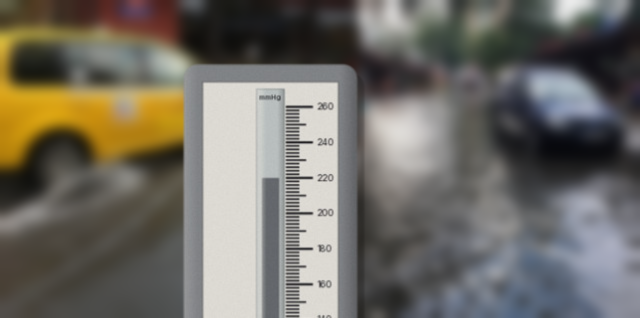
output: 220mmHg
